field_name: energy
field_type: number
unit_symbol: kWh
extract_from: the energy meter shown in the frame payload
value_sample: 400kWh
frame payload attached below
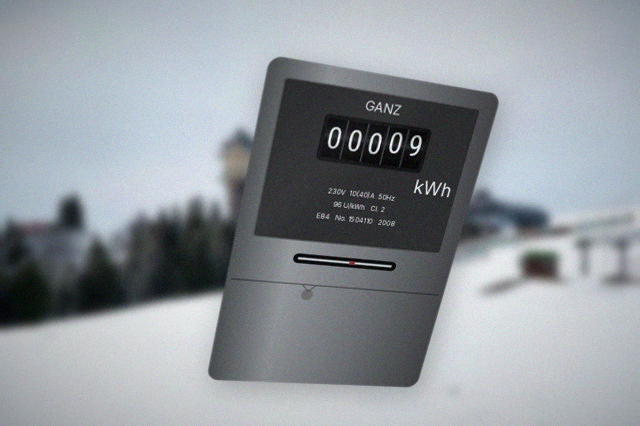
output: 9kWh
